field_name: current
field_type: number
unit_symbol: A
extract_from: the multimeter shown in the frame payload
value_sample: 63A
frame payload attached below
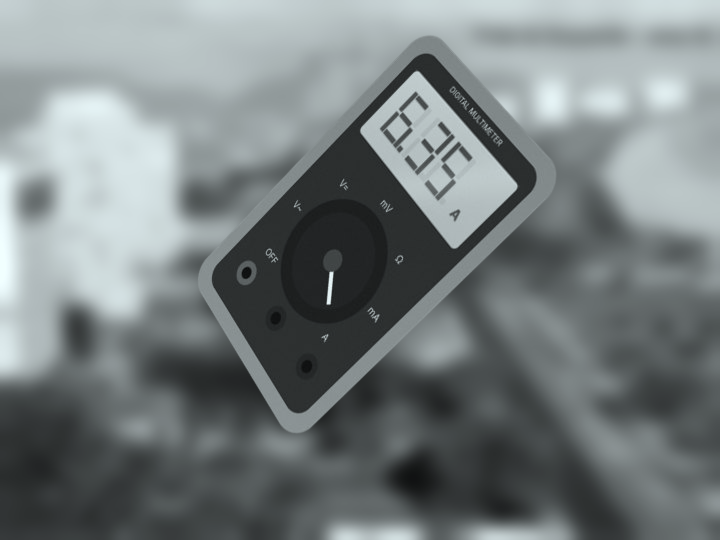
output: 6.35A
